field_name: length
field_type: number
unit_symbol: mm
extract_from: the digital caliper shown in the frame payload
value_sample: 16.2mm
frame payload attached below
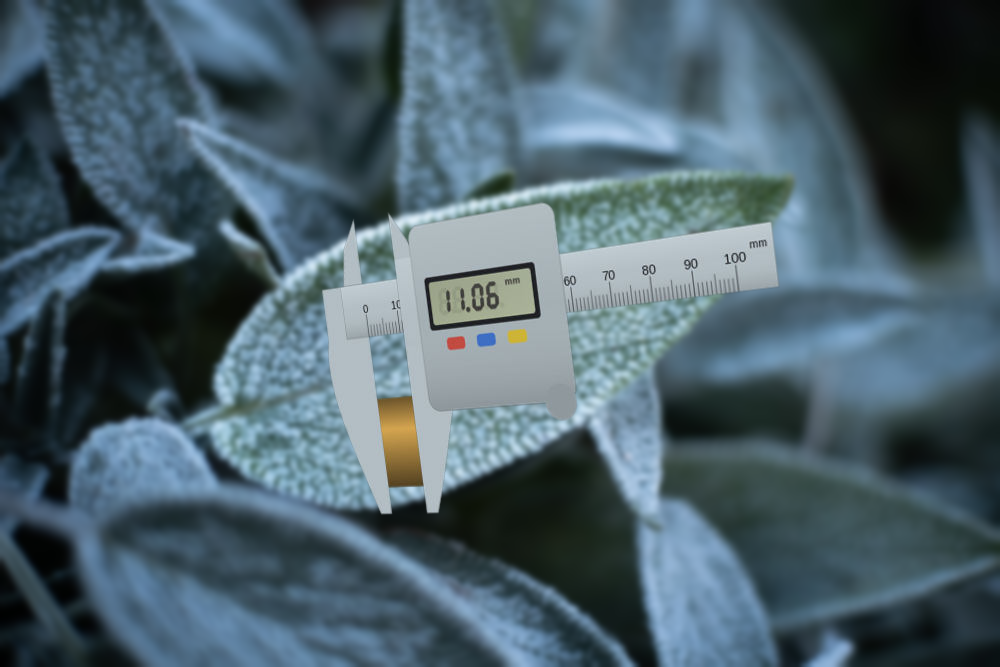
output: 11.06mm
